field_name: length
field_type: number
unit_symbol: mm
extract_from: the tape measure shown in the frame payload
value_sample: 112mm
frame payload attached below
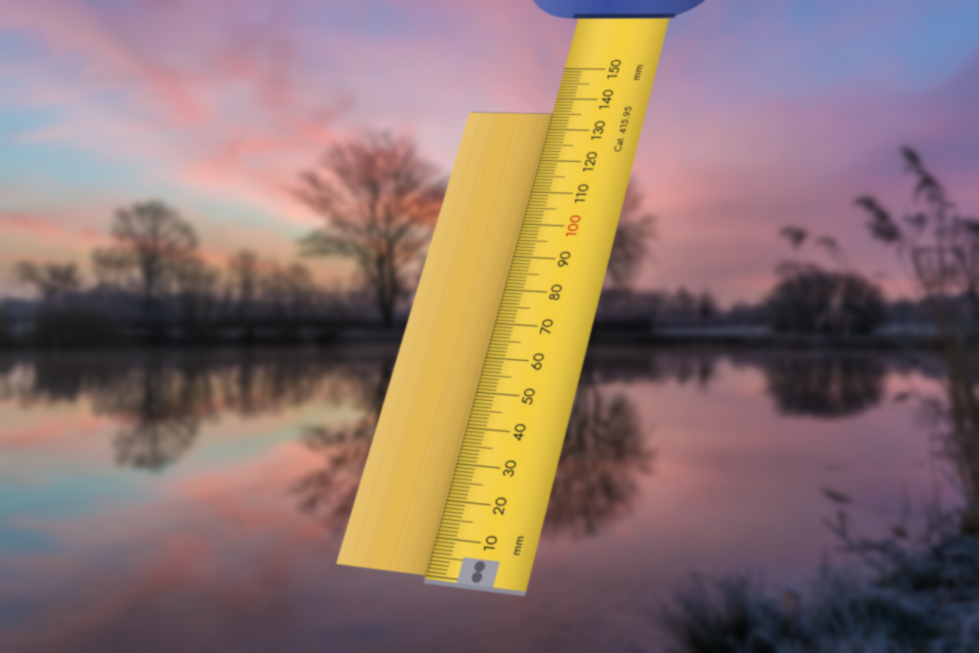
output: 135mm
